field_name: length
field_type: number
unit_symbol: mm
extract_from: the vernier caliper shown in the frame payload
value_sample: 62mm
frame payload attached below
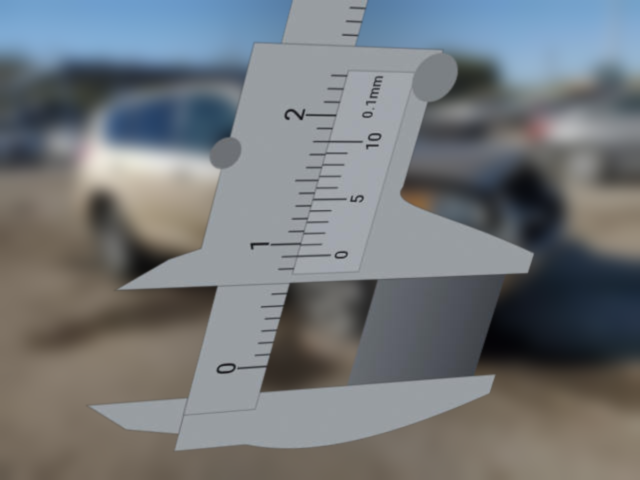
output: 9.0mm
